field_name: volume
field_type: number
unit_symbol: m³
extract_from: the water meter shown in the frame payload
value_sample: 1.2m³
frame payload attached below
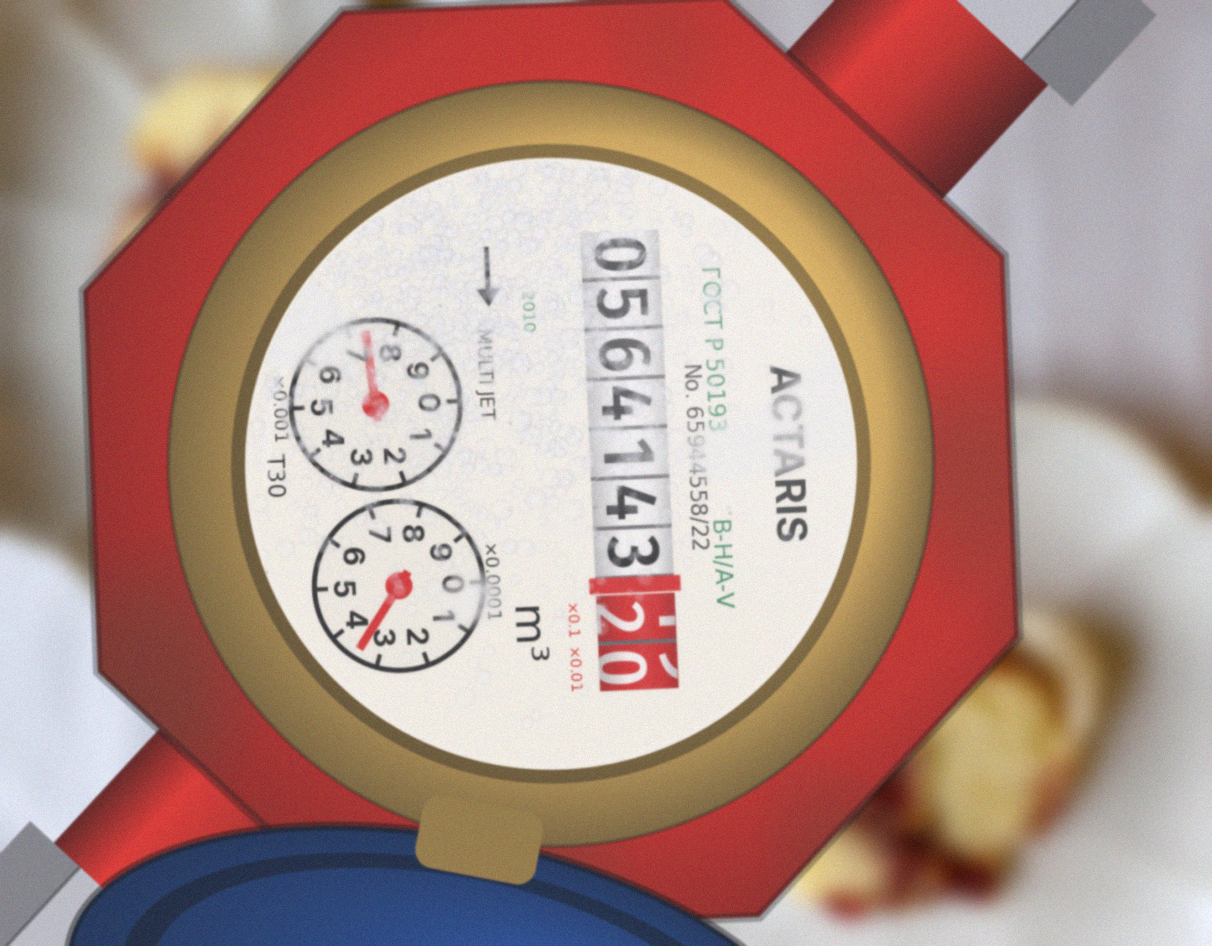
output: 564143.1973m³
